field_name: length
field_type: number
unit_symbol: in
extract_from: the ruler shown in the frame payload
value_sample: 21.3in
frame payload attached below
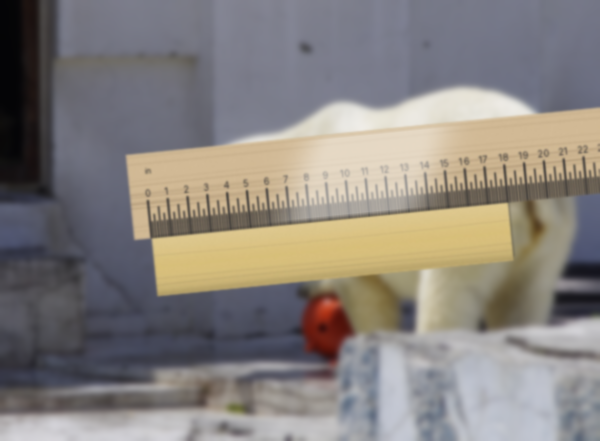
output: 18in
